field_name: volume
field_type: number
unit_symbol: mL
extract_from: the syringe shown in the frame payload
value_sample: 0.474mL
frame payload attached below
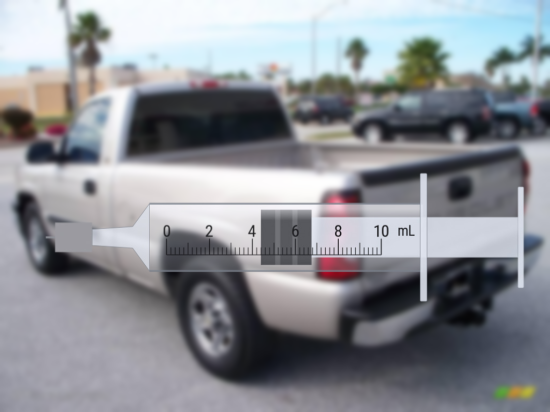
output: 4.4mL
